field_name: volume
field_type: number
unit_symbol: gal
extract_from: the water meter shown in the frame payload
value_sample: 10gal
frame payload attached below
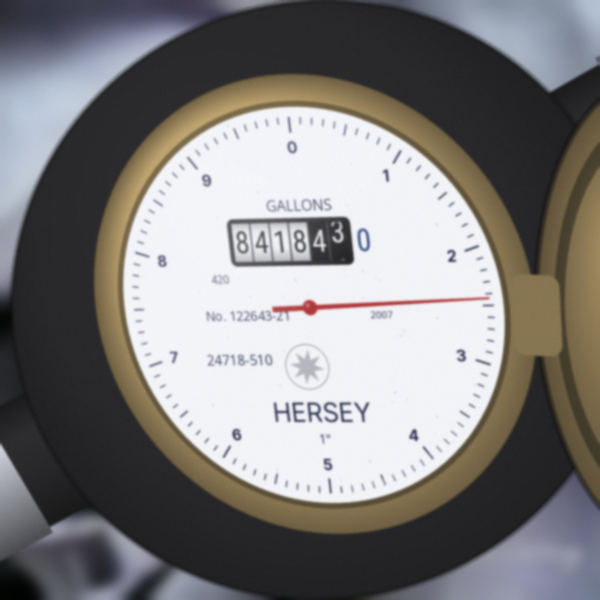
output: 8418432.4gal
